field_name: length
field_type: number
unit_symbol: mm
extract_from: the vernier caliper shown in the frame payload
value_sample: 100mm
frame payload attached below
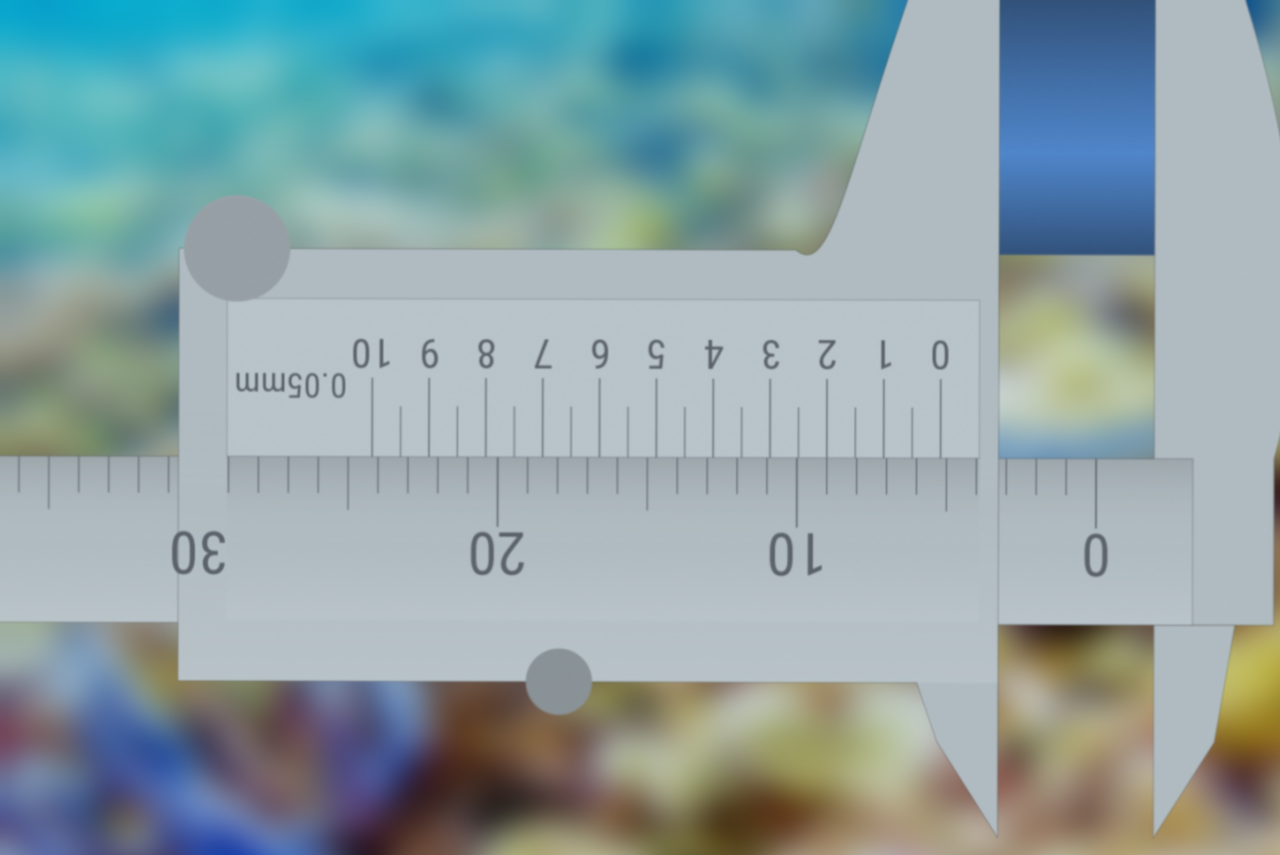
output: 5.20mm
